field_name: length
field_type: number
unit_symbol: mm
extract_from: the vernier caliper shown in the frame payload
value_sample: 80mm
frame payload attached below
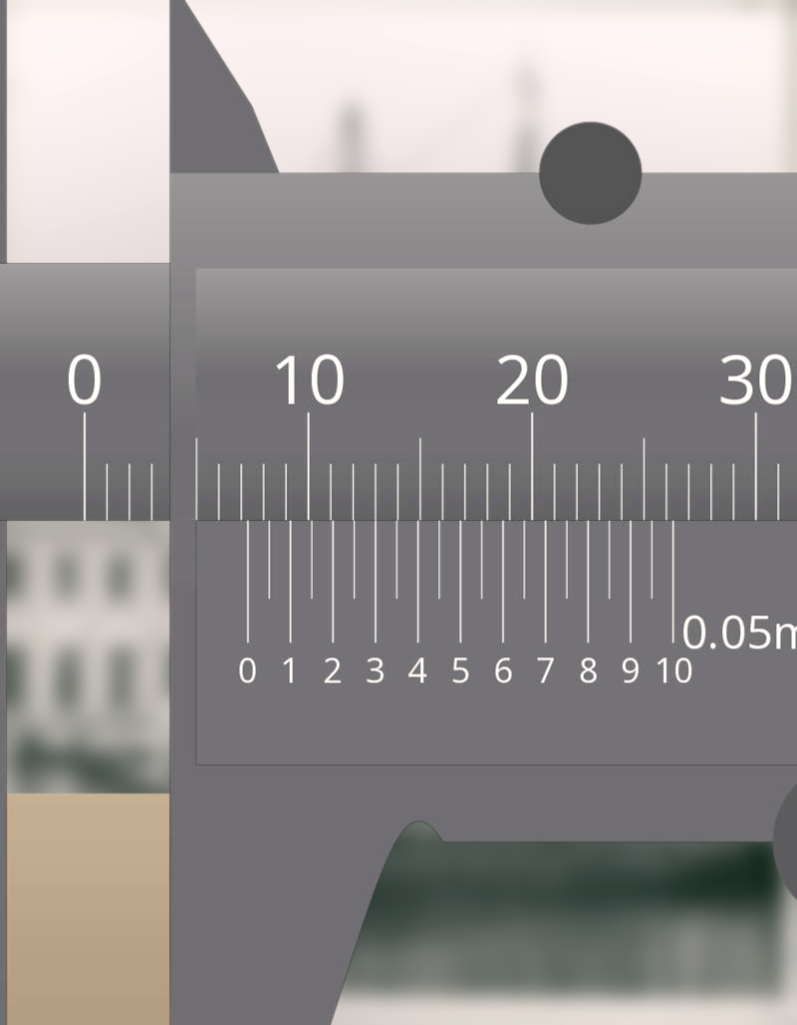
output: 7.3mm
